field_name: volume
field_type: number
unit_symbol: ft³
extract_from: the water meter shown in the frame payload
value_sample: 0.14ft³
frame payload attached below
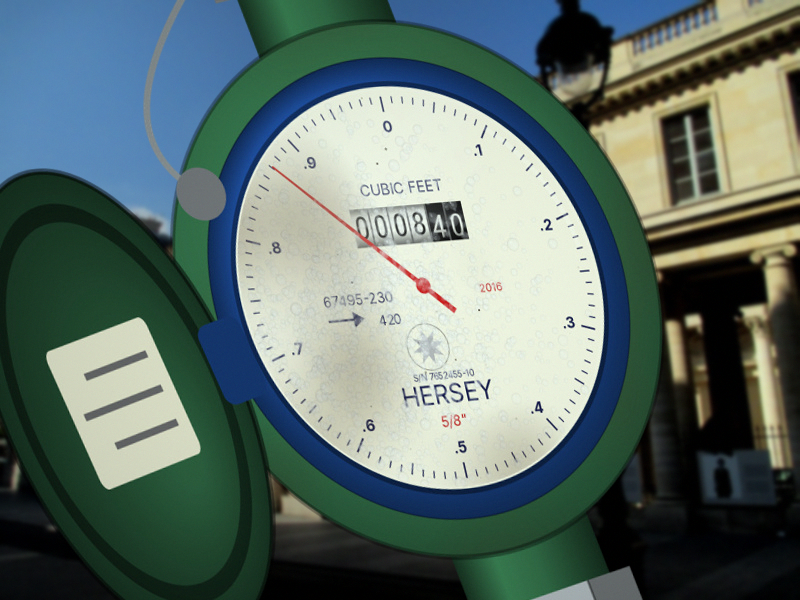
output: 839.87ft³
